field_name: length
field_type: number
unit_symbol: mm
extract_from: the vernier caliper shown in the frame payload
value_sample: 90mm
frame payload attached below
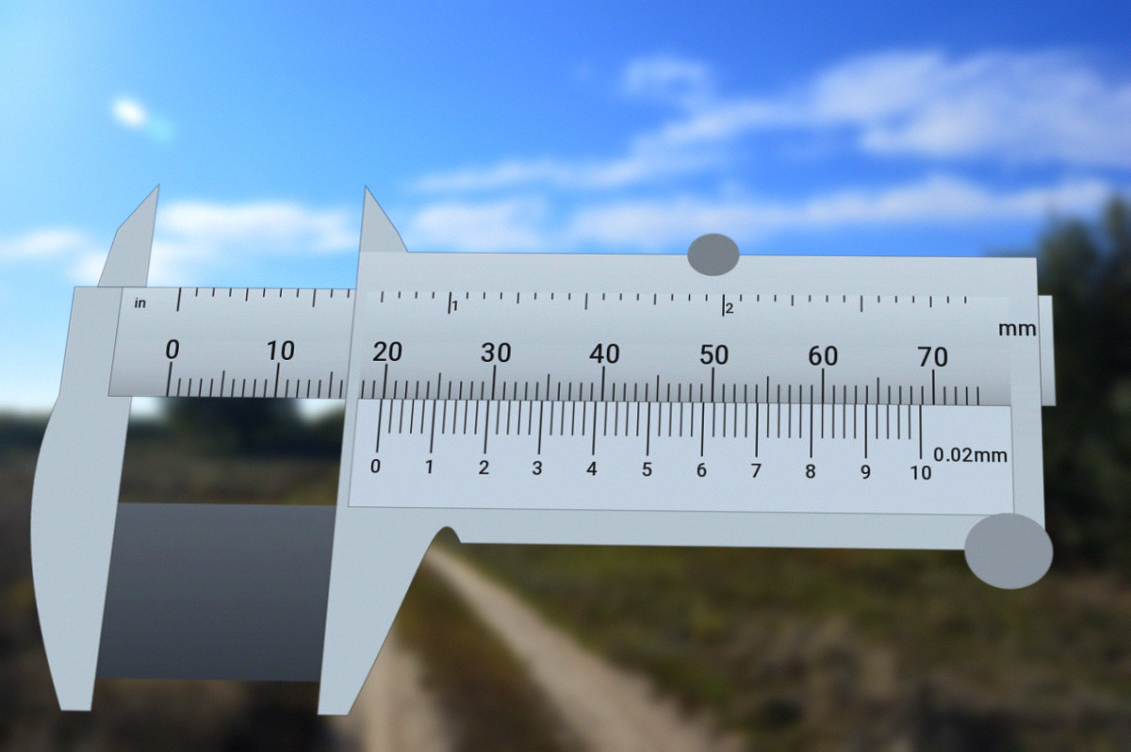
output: 19.8mm
